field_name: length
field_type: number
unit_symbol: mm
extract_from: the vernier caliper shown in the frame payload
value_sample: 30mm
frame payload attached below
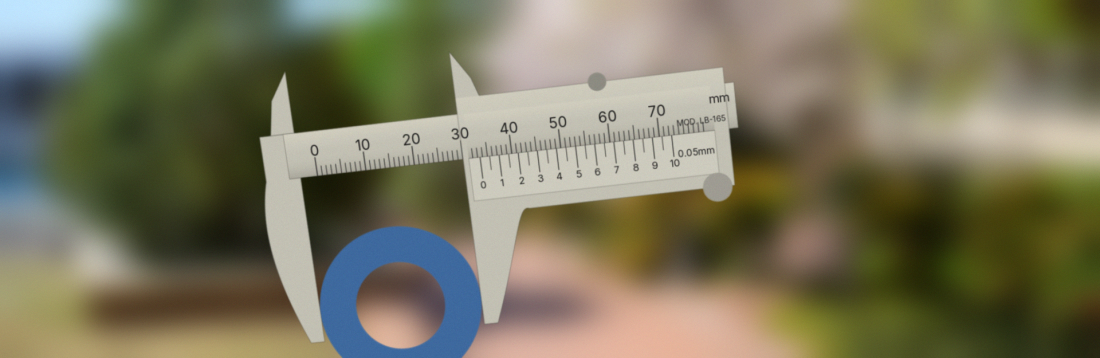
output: 33.5mm
